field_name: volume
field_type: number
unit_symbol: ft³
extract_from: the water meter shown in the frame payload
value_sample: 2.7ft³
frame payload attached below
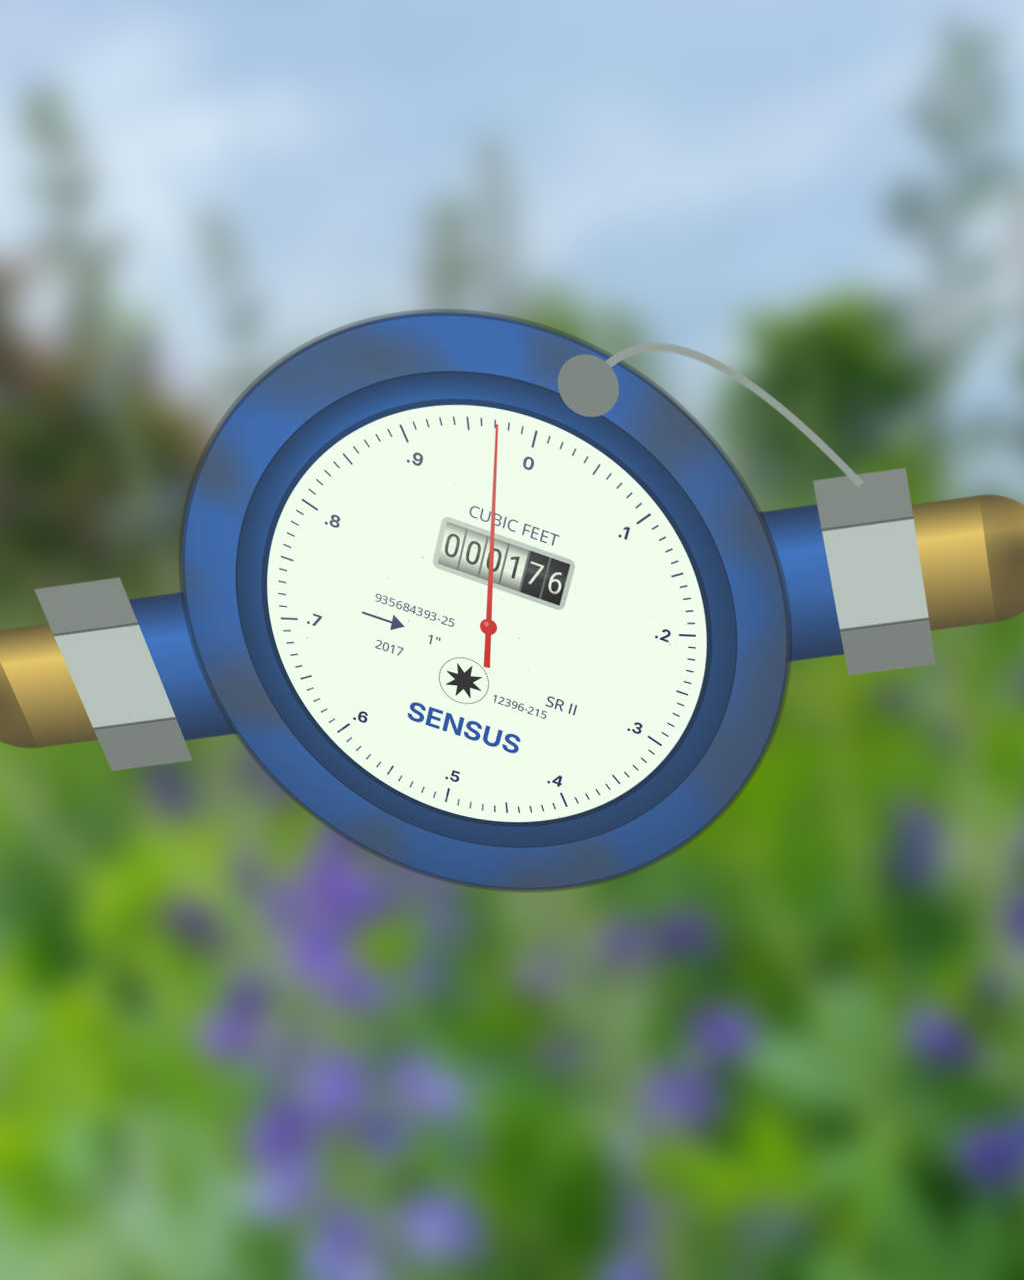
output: 175.97ft³
